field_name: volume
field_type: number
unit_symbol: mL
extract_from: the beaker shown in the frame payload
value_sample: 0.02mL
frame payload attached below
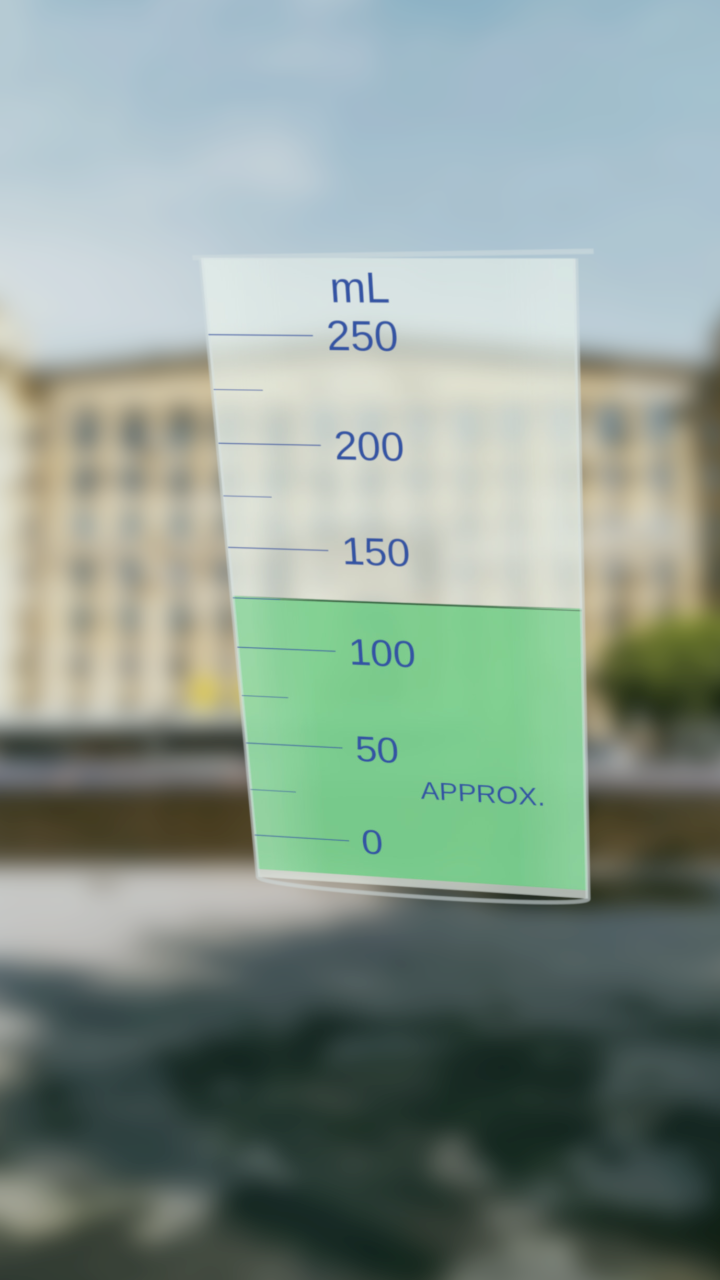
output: 125mL
